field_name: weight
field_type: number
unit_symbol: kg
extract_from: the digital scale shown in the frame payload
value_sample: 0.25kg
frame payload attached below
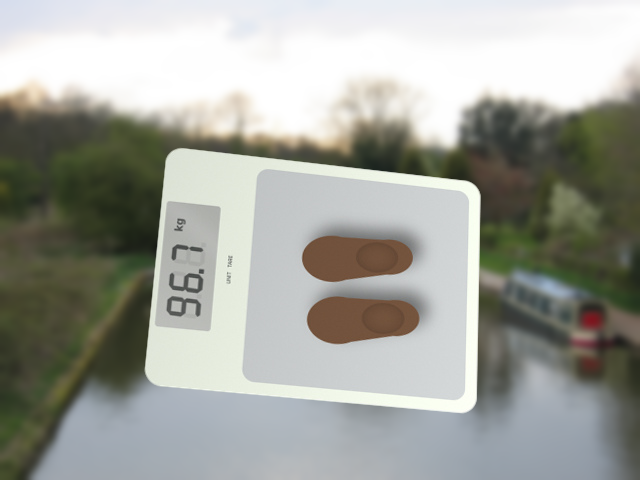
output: 96.7kg
